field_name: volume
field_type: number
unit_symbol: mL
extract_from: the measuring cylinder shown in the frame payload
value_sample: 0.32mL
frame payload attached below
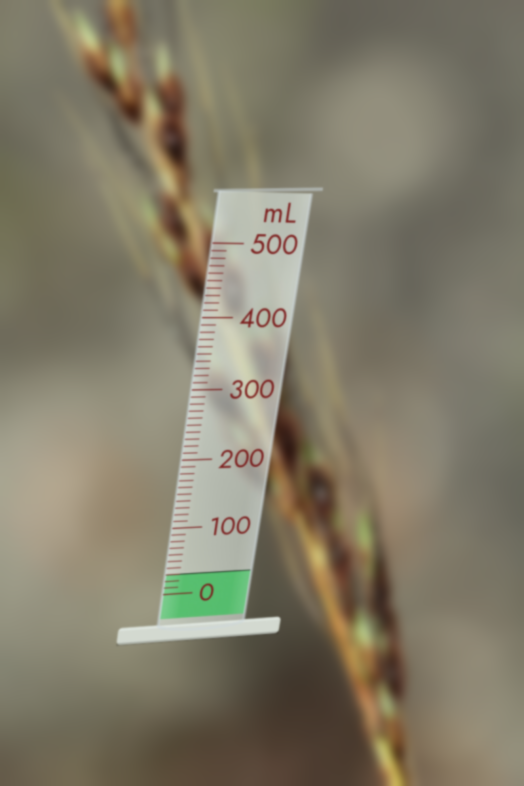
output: 30mL
